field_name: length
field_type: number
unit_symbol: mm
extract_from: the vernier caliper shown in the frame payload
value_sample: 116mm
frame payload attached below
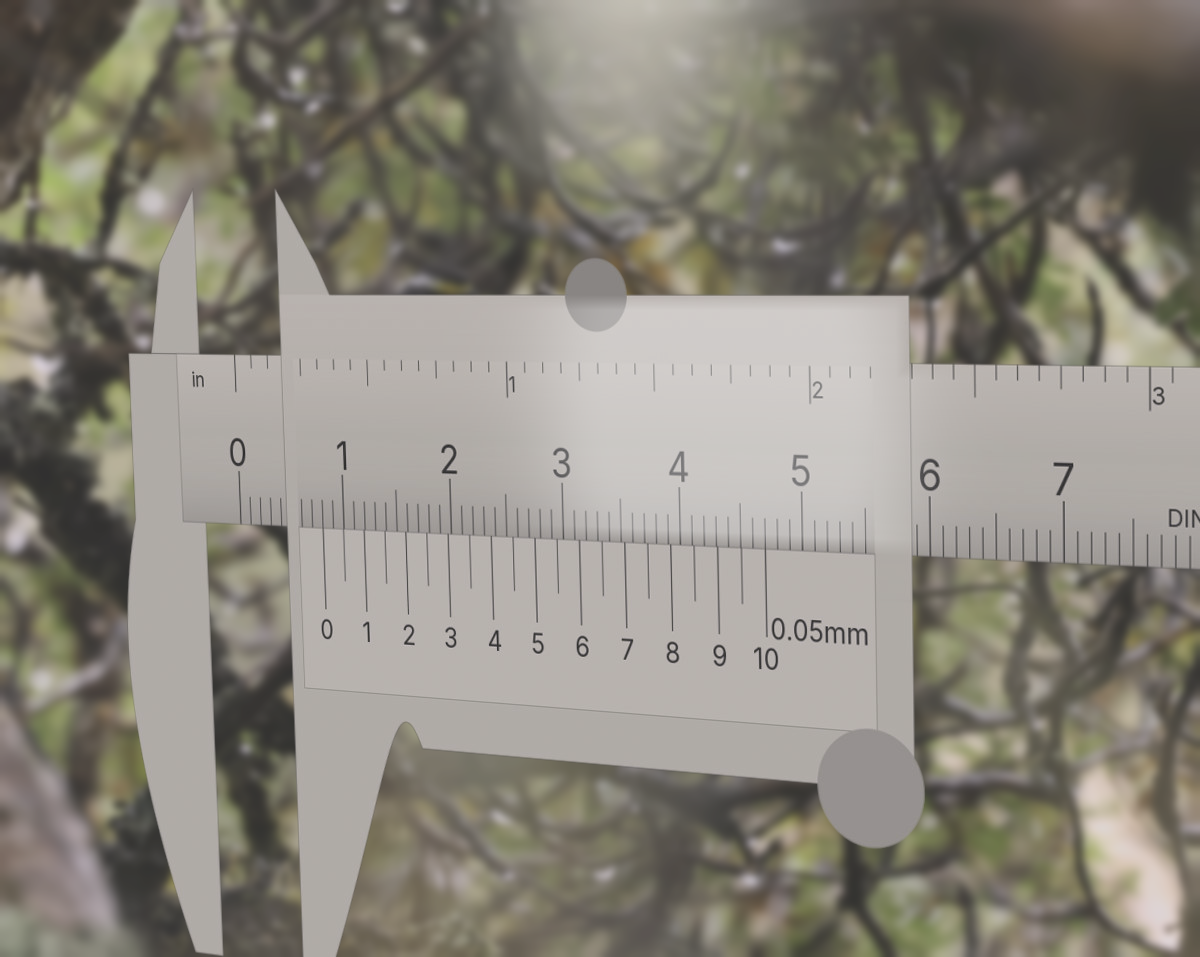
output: 8.0mm
